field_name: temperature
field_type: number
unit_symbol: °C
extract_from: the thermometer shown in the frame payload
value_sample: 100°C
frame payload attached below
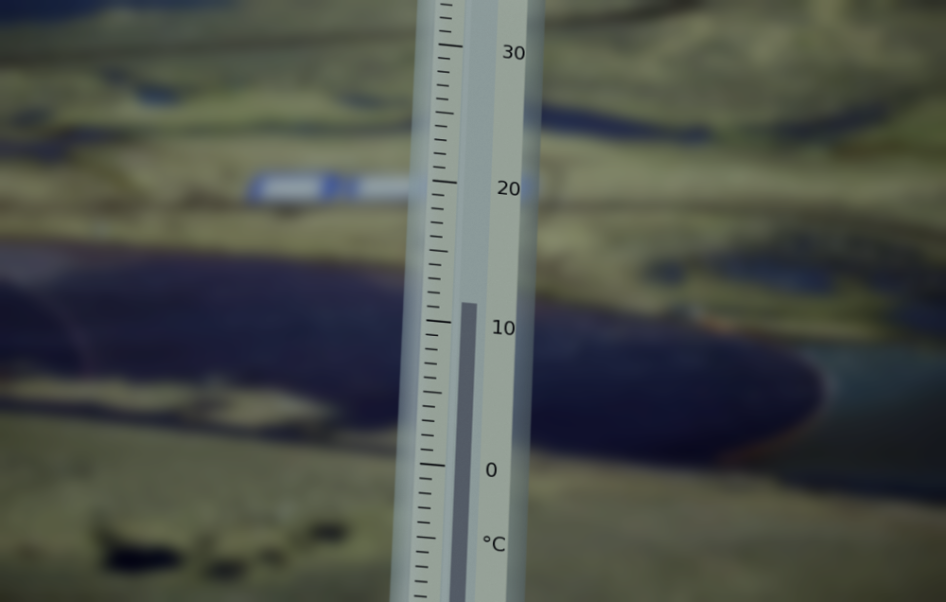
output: 11.5°C
